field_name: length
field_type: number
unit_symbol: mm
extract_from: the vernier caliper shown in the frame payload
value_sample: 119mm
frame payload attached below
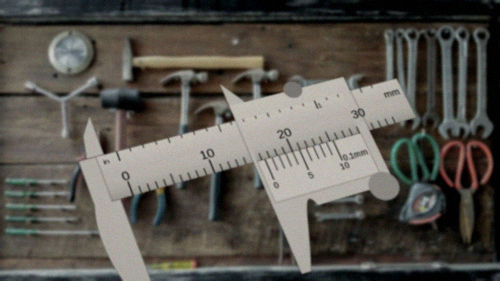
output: 16.4mm
